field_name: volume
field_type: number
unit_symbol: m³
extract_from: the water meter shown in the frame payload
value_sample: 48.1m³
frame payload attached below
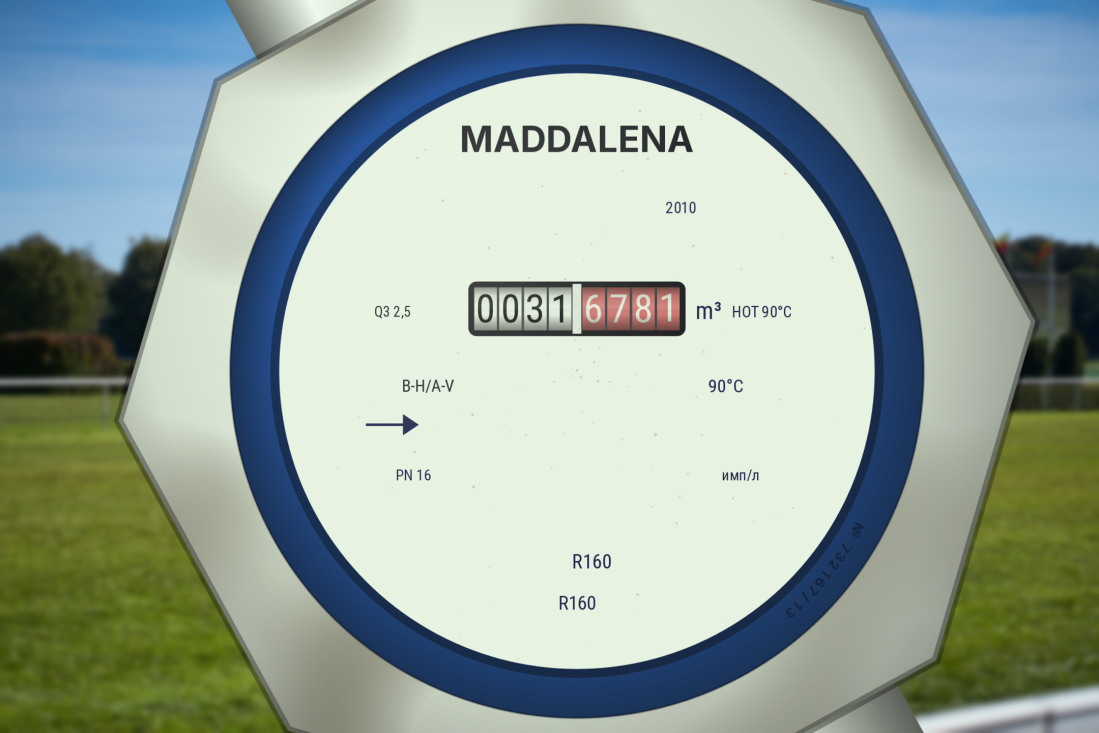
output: 31.6781m³
